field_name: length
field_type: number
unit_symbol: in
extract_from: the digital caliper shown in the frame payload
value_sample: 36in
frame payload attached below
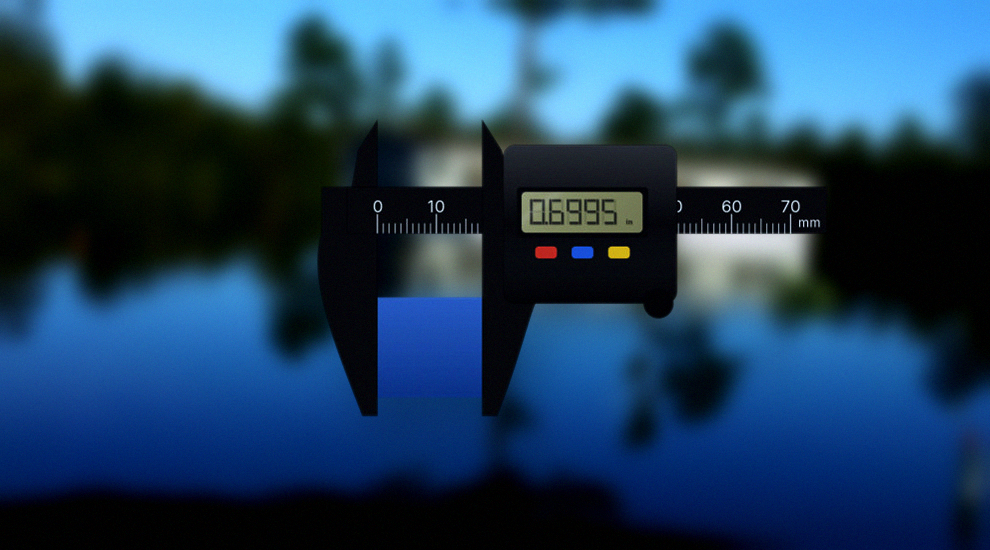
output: 0.6995in
